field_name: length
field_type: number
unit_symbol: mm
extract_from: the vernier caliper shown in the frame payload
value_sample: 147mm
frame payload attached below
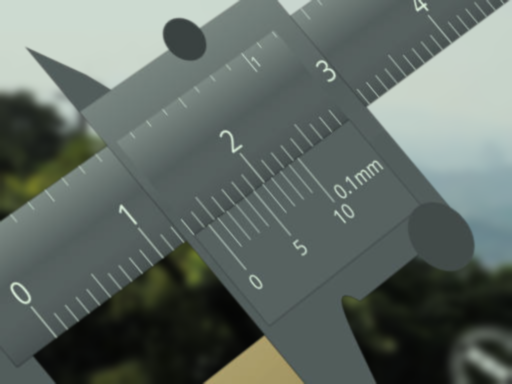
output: 14.4mm
